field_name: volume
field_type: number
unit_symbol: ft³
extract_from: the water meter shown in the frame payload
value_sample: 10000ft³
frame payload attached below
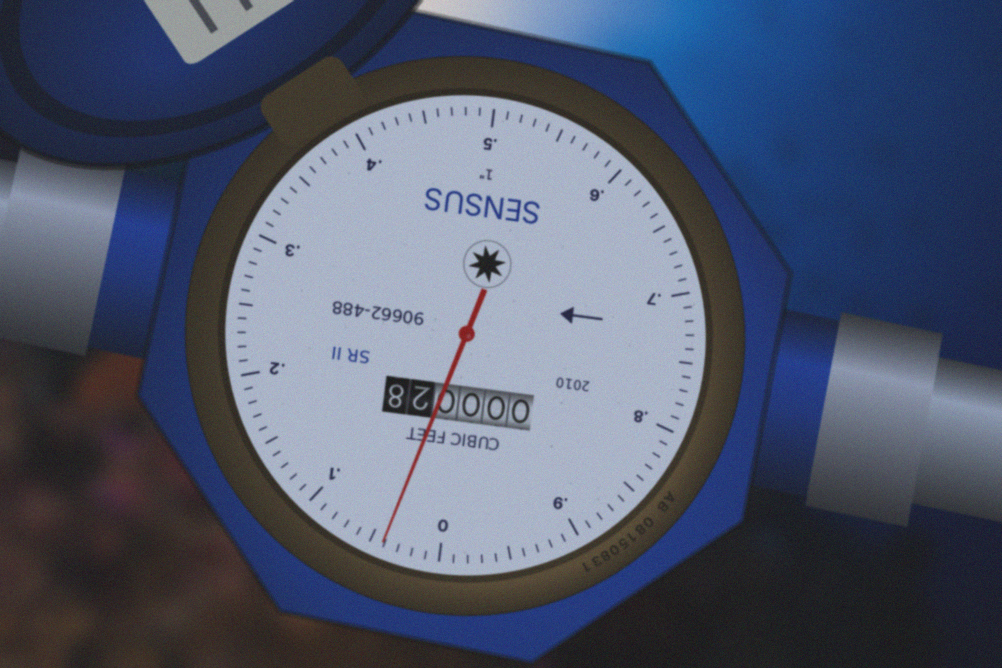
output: 28.04ft³
